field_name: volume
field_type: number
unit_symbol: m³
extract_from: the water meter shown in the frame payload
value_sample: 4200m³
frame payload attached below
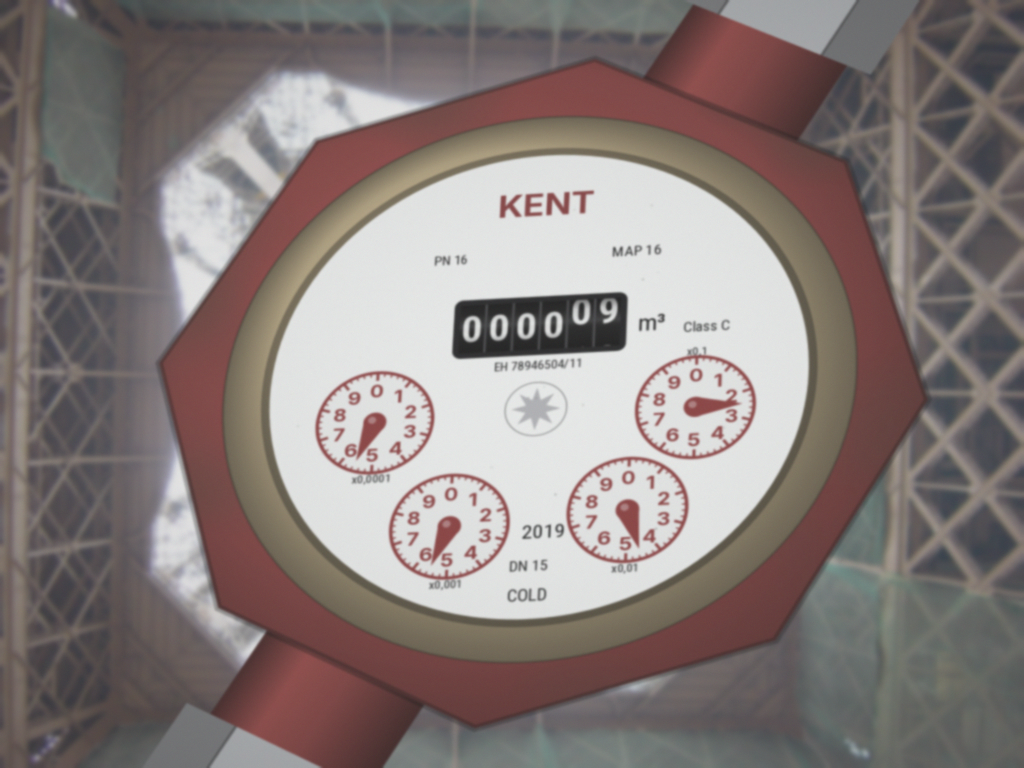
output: 9.2455m³
